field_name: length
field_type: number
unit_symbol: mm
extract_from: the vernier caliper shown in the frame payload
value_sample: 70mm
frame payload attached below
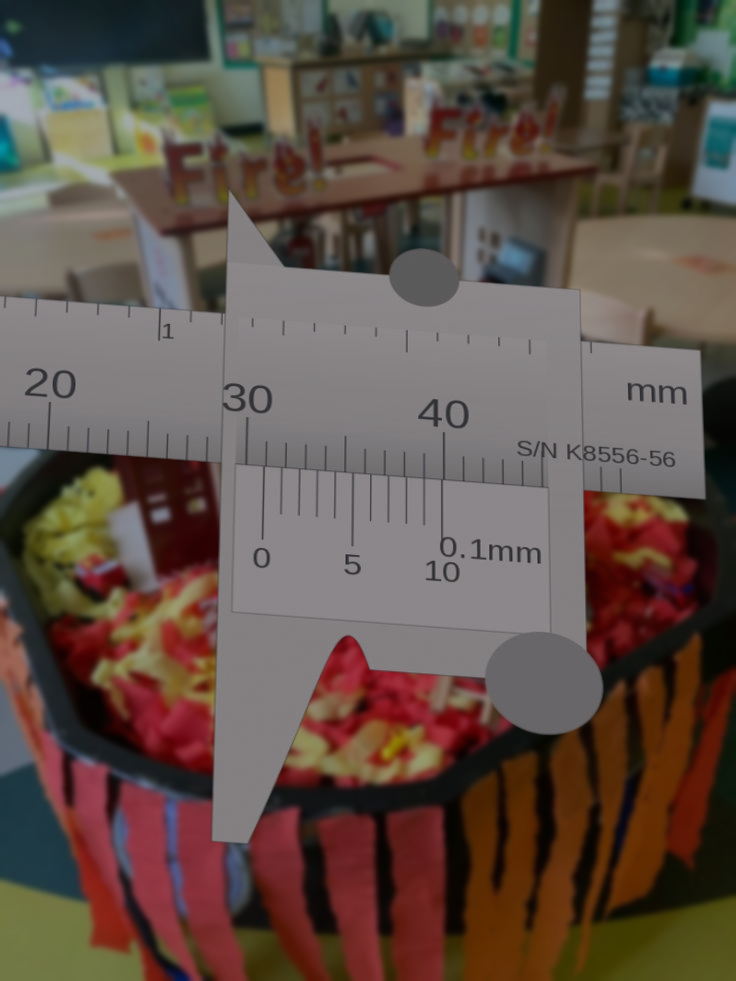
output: 30.9mm
